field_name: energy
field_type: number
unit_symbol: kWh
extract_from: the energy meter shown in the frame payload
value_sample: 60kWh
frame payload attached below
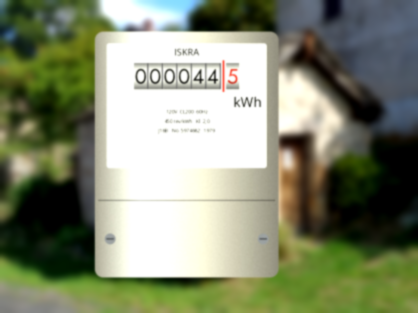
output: 44.5kWh
